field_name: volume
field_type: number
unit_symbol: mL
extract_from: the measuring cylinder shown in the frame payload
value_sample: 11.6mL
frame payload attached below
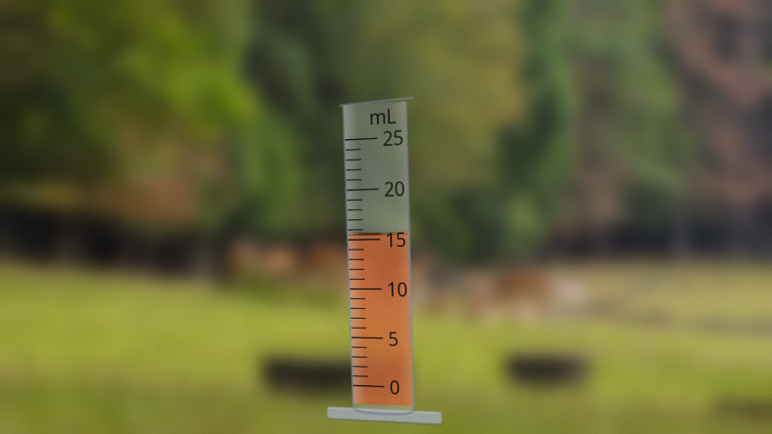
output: 15.5mL
